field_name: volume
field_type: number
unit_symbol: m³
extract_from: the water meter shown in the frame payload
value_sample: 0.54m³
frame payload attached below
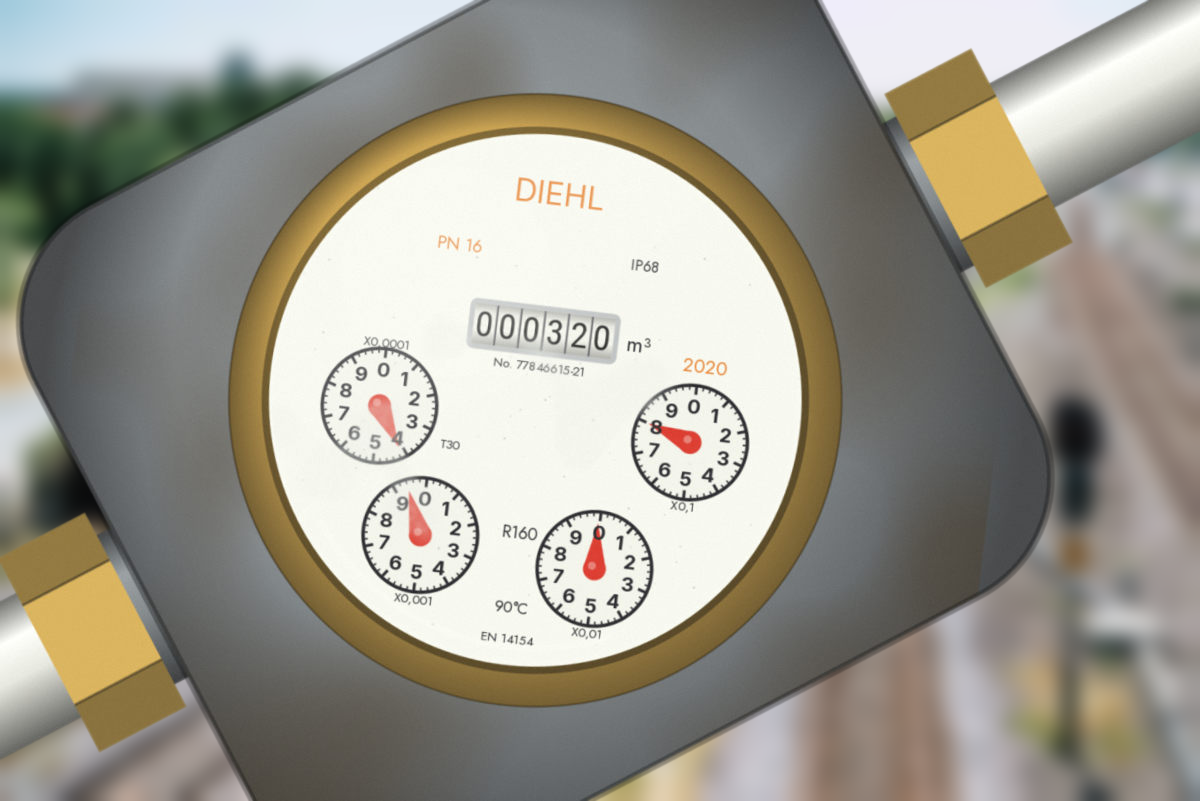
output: 320.7994m³
